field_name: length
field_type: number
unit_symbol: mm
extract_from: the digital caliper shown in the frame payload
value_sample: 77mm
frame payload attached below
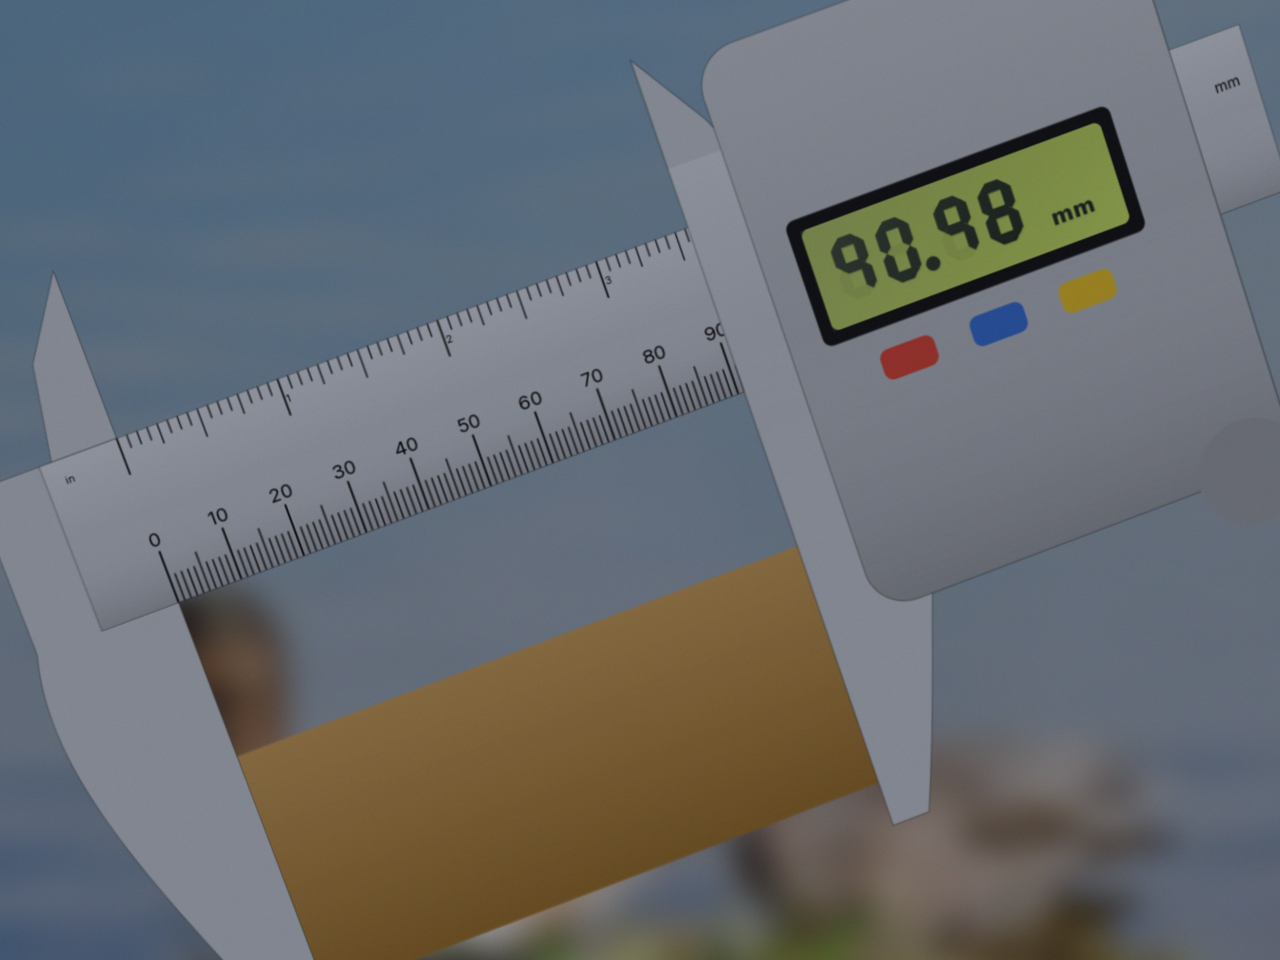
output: 90.98mm
